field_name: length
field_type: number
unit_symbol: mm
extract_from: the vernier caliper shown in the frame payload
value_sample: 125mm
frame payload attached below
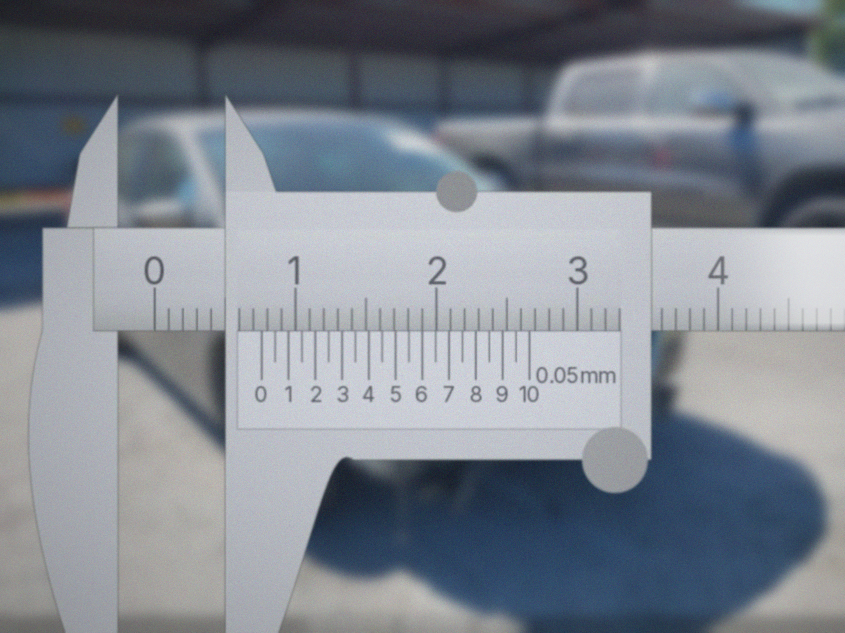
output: 7.6mm
